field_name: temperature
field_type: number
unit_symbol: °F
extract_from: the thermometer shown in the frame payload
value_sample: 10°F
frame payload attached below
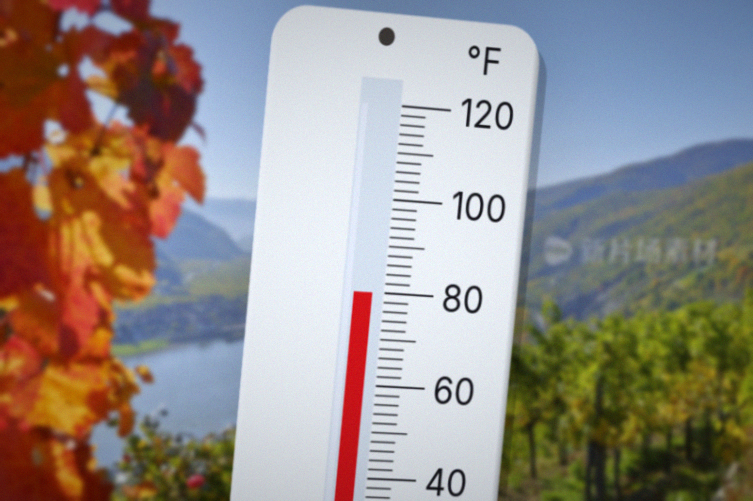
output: 80°F
